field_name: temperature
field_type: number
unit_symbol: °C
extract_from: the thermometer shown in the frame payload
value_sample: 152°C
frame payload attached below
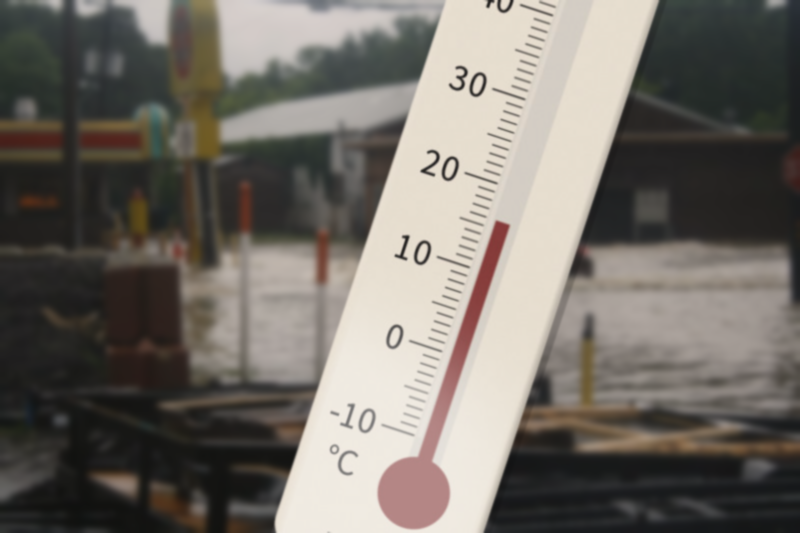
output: 16°C
